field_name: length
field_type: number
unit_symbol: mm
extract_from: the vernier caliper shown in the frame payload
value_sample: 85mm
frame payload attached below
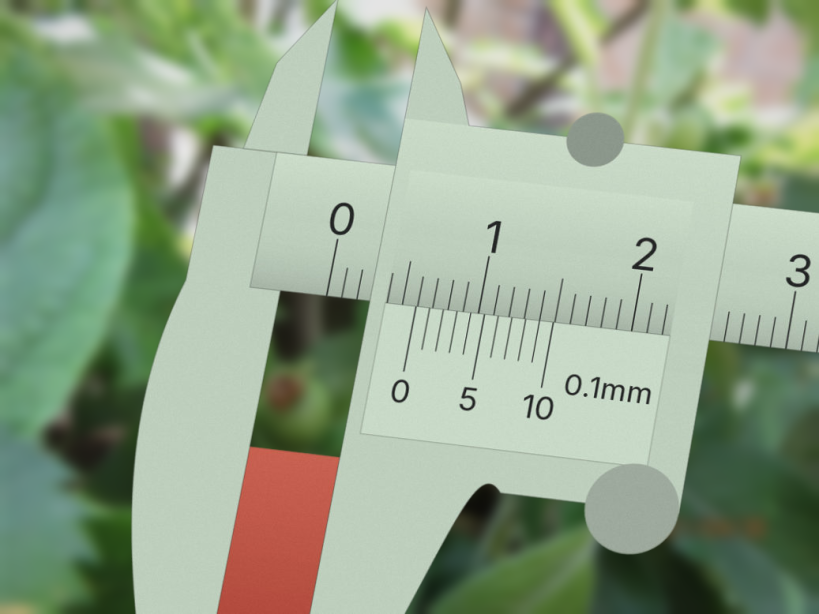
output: 5.9mm
